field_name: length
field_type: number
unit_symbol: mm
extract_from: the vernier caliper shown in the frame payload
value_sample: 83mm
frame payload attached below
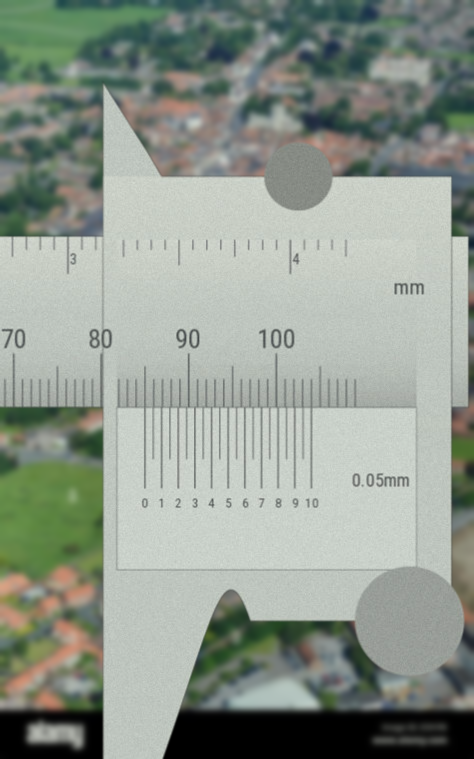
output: 85.0mm
